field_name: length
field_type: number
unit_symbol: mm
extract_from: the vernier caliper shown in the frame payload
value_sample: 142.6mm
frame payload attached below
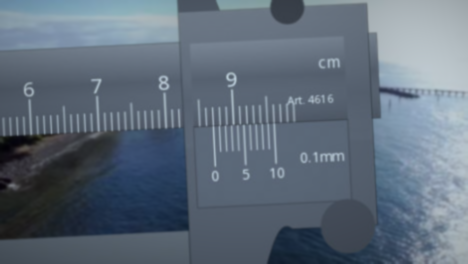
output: 87.0mm
